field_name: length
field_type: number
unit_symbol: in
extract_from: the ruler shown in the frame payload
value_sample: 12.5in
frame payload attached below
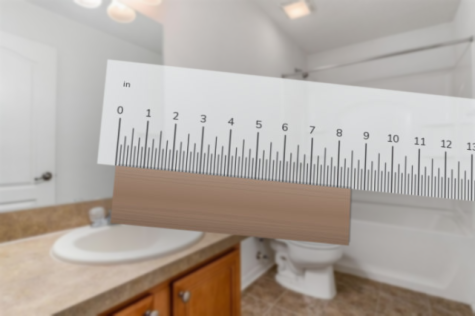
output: 8.5in
